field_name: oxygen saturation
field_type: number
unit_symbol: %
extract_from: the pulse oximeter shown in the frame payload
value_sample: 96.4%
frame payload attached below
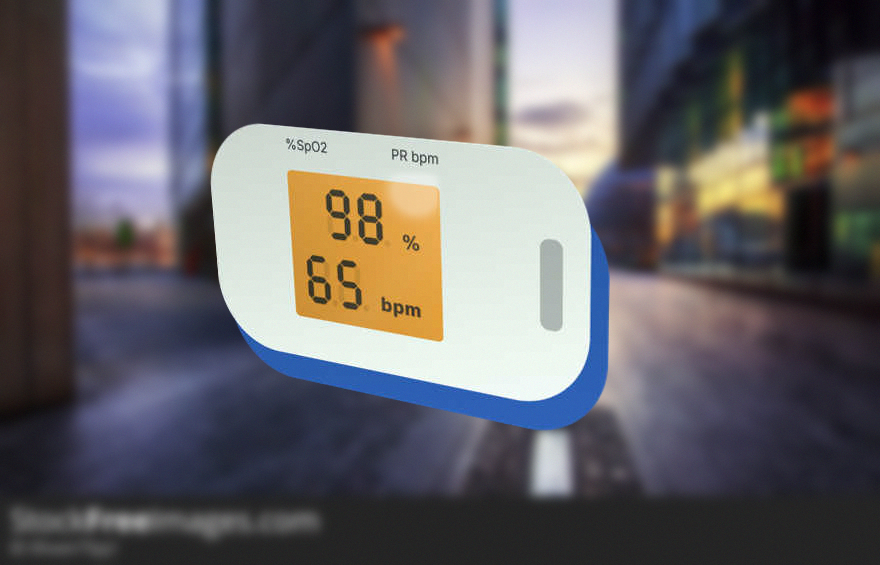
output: 98%
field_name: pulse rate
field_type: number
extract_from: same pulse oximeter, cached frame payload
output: 65bpm
